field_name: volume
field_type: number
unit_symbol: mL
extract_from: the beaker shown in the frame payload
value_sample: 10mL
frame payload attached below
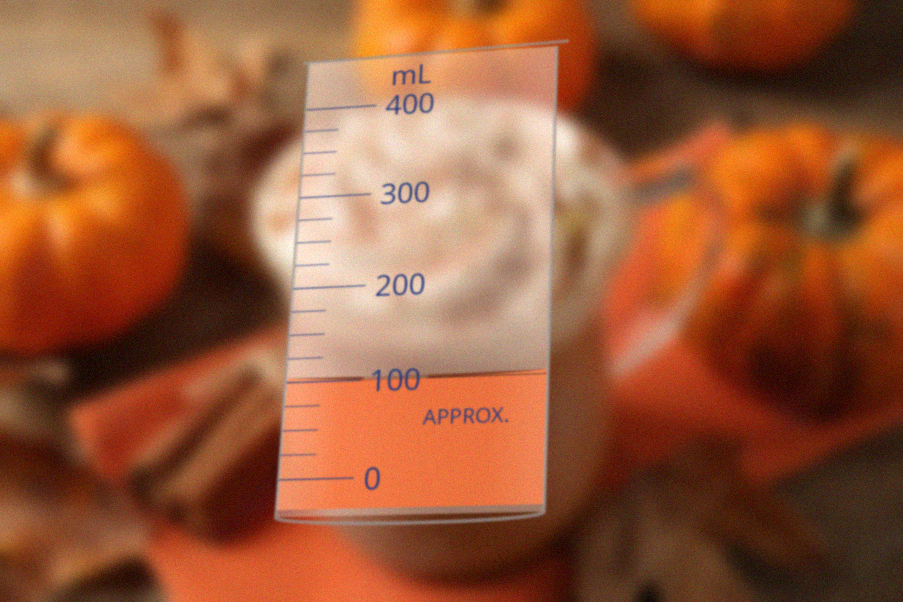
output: 100mL
